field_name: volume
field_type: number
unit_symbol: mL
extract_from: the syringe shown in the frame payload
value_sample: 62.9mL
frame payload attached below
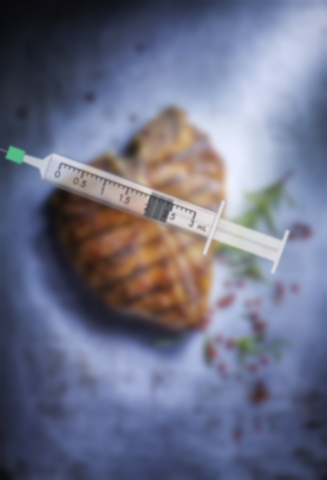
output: 2mL
